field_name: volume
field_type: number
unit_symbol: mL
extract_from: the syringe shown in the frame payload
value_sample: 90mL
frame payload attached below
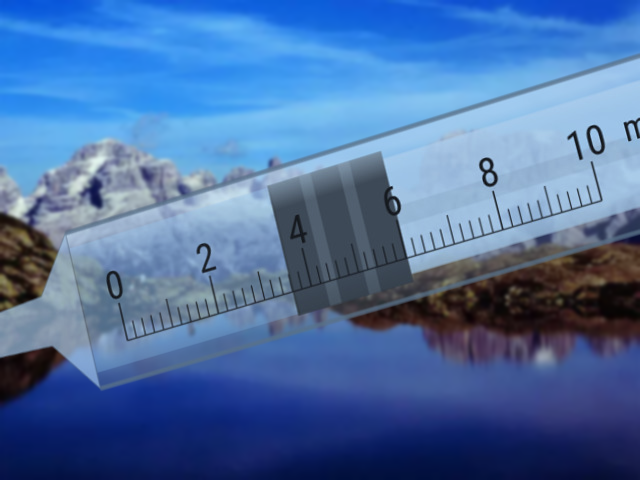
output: 3.6mL
